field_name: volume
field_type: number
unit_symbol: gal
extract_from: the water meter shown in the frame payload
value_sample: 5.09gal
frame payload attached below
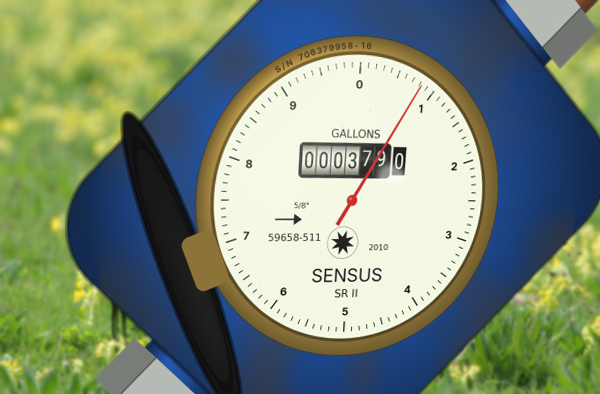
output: 3790.8gal
